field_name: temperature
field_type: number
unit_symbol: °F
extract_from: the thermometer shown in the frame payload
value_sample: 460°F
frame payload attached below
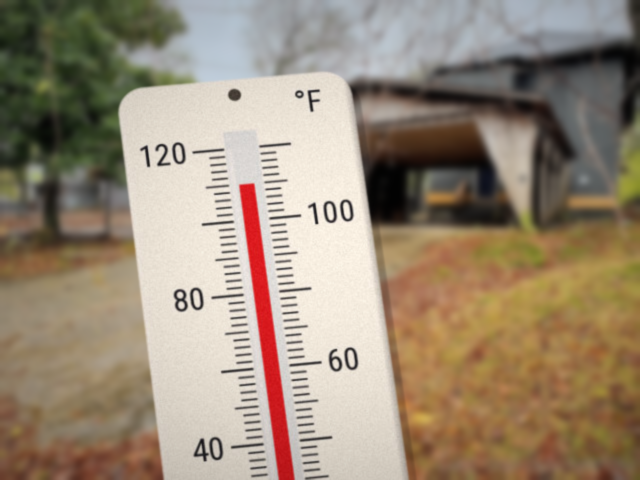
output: 110°F
